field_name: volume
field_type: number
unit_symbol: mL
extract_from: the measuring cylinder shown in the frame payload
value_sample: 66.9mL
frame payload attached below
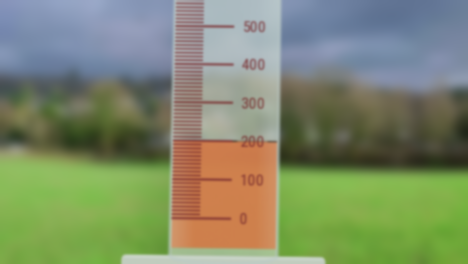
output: 200mL
